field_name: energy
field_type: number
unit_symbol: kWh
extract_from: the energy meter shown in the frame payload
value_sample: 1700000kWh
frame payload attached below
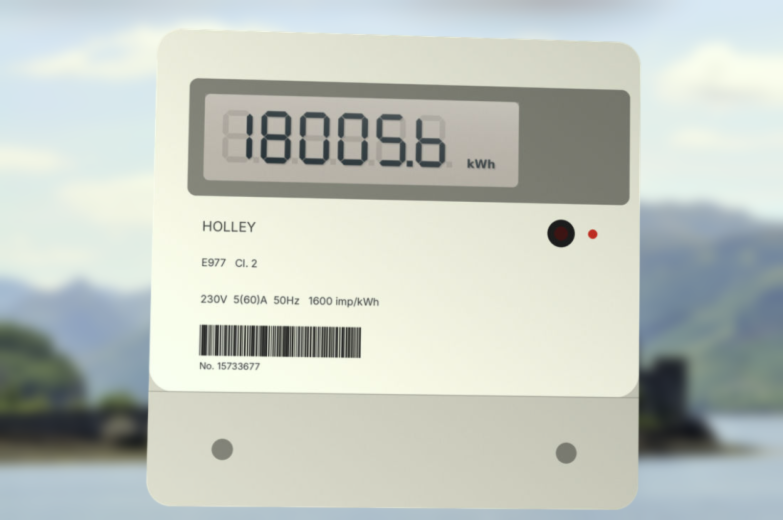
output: 18005.6kWh
